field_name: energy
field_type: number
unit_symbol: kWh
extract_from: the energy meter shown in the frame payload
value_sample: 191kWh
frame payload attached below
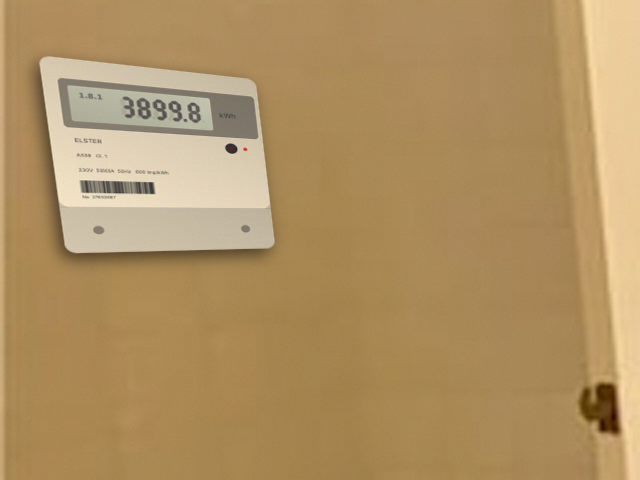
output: 3899.8kWh
